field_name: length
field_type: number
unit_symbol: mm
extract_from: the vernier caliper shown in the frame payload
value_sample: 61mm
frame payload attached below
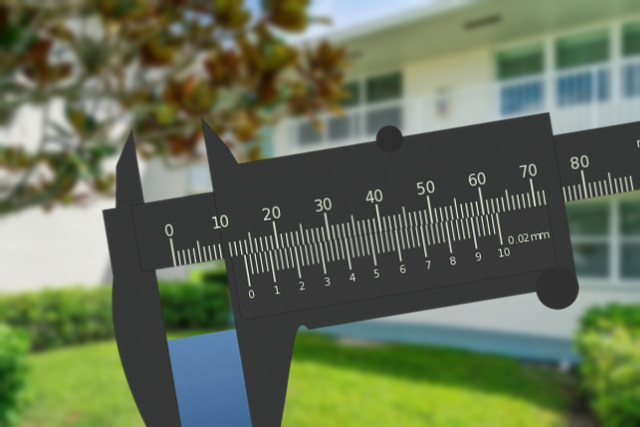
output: 13.5mm
